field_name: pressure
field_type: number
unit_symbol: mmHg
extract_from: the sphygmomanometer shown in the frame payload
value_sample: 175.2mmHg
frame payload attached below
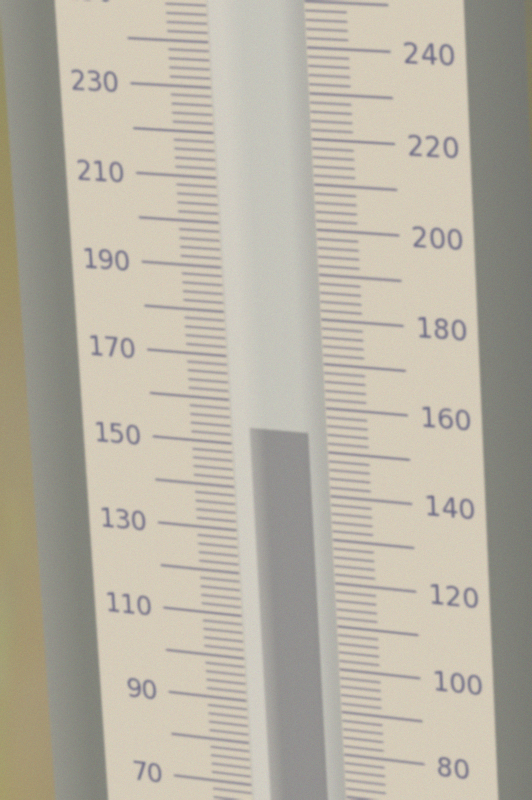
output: 154mmHg
